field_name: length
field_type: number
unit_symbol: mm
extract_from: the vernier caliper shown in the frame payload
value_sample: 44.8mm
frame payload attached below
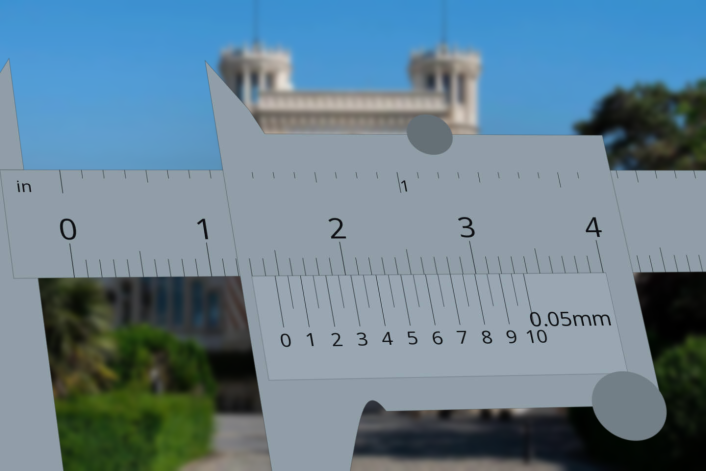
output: 14.7mm
